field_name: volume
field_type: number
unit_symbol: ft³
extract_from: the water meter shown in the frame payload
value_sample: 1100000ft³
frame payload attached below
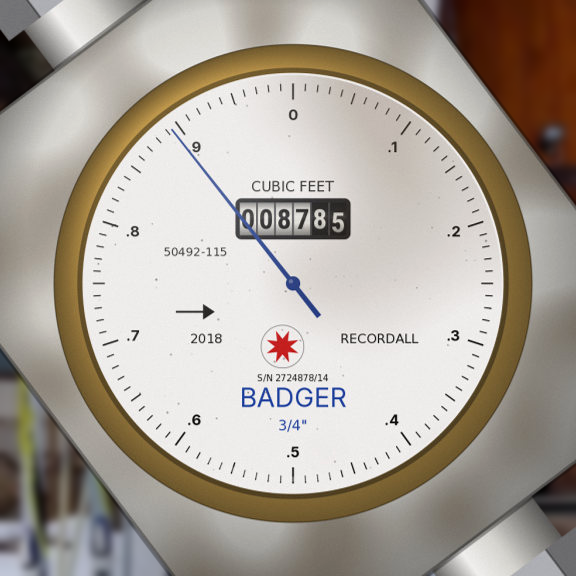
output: 8784.89ft³
